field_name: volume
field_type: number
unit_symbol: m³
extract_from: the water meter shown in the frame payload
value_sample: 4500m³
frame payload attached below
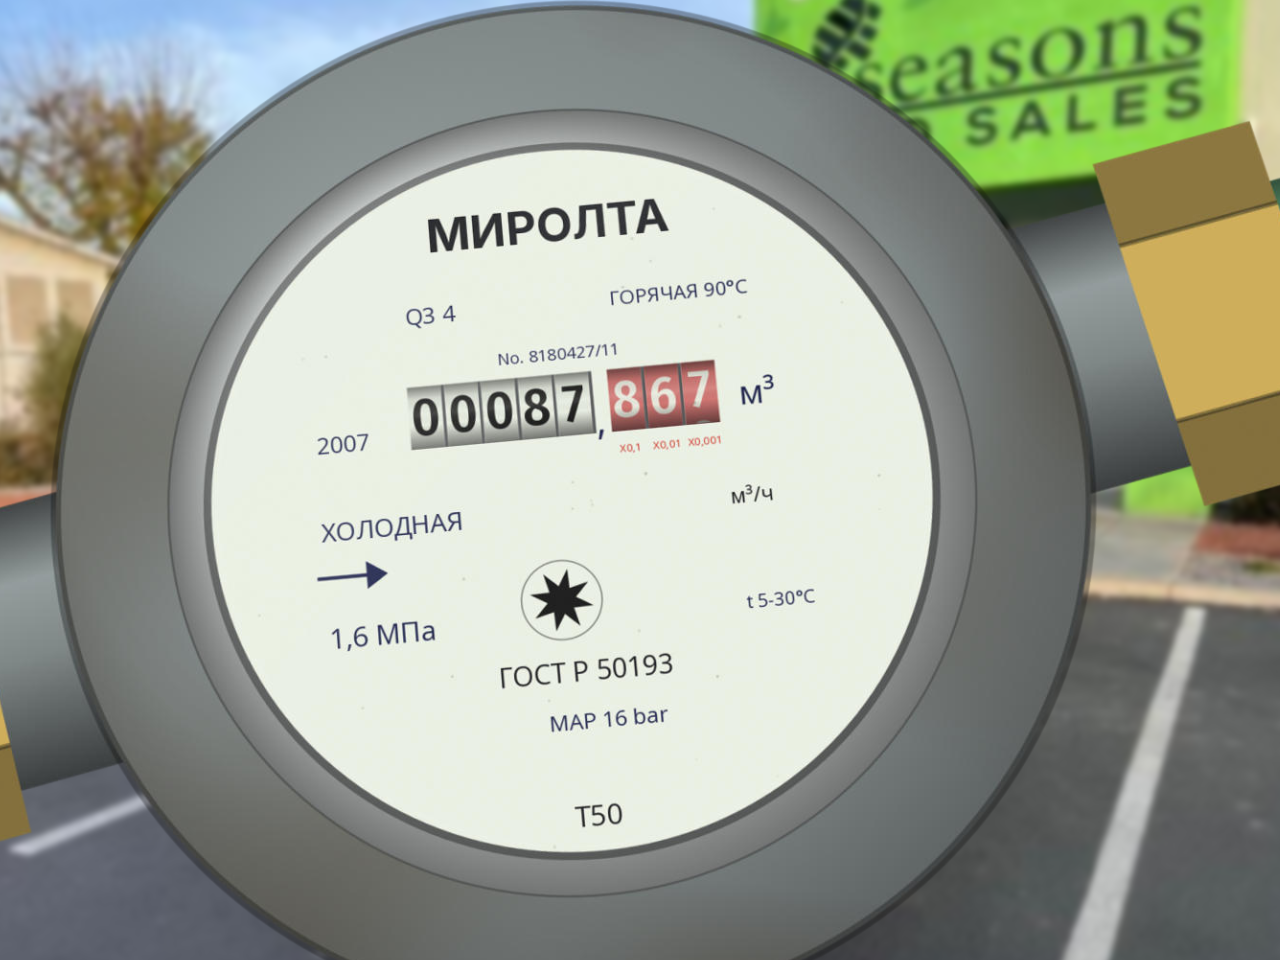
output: 87.867m³
